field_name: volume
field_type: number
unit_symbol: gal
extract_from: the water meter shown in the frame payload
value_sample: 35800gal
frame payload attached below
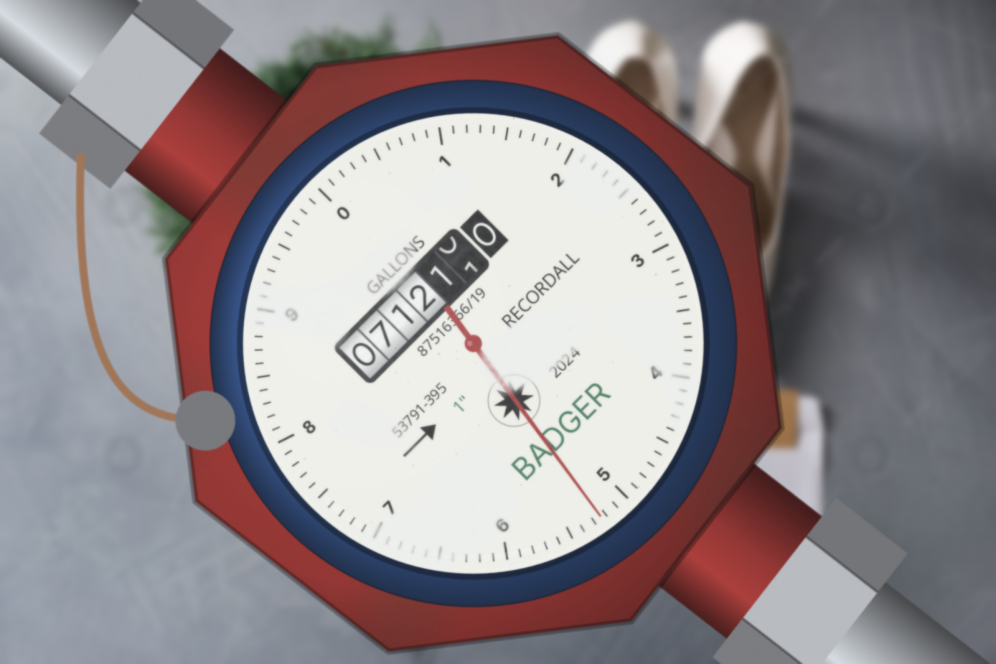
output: 712105.2gal
